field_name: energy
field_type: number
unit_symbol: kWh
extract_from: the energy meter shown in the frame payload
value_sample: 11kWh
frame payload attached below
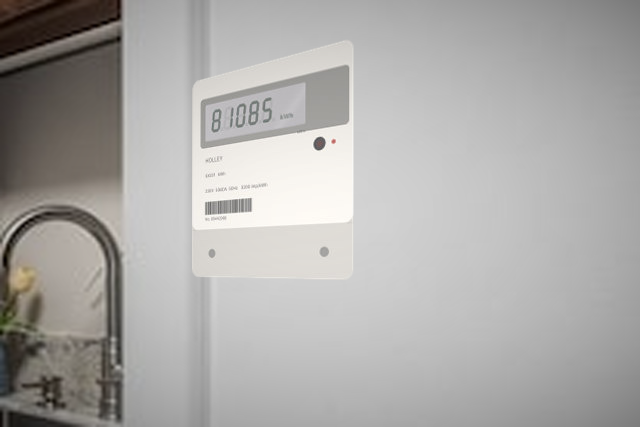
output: 81085kWh
